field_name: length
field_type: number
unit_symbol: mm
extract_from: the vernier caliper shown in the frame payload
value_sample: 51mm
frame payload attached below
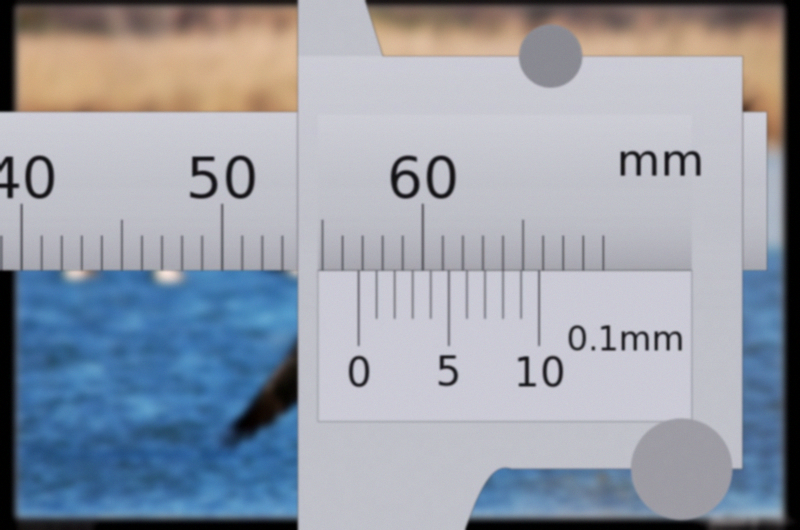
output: 56.8mm
